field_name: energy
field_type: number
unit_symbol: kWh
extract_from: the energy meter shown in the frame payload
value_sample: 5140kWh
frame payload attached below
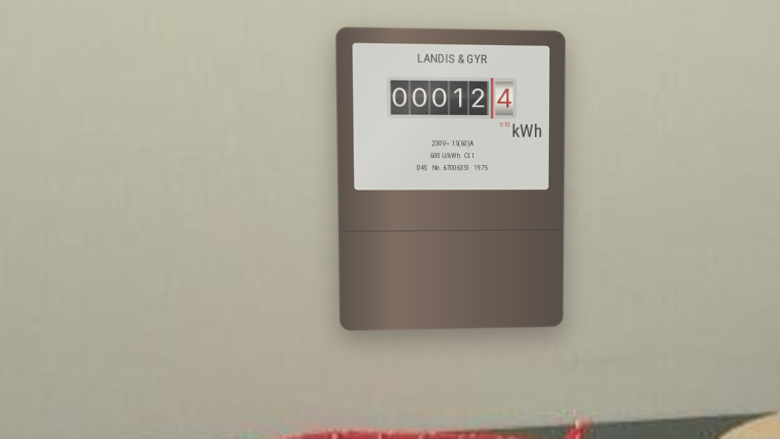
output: 12.4kWh
